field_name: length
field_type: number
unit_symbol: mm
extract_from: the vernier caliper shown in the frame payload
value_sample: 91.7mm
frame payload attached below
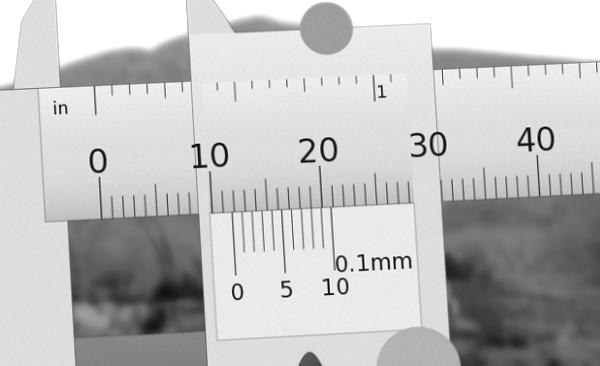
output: 11.8mm
